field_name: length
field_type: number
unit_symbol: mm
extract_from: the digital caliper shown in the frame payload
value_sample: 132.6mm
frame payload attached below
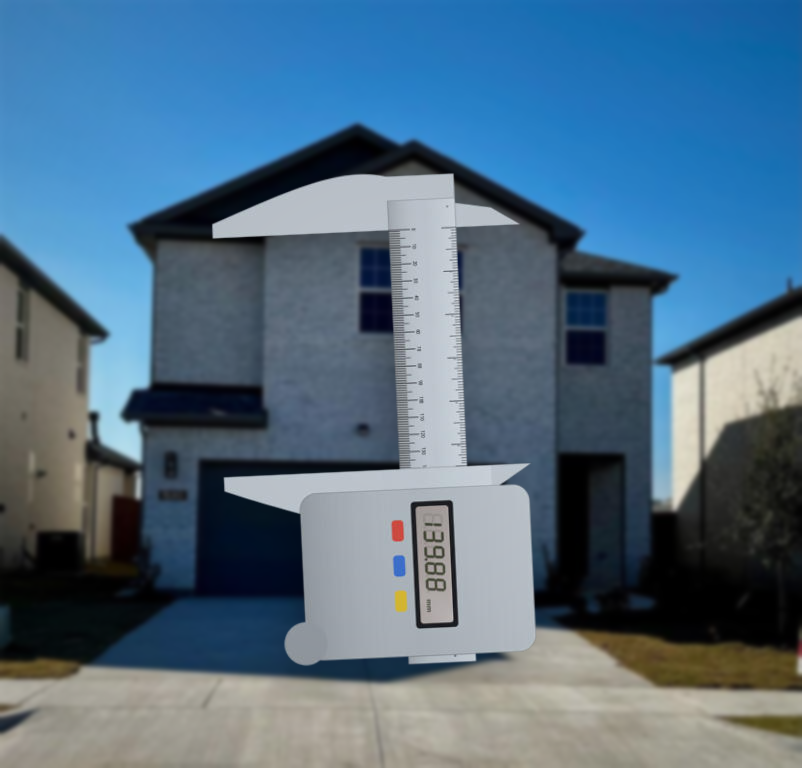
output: 139.88mm
